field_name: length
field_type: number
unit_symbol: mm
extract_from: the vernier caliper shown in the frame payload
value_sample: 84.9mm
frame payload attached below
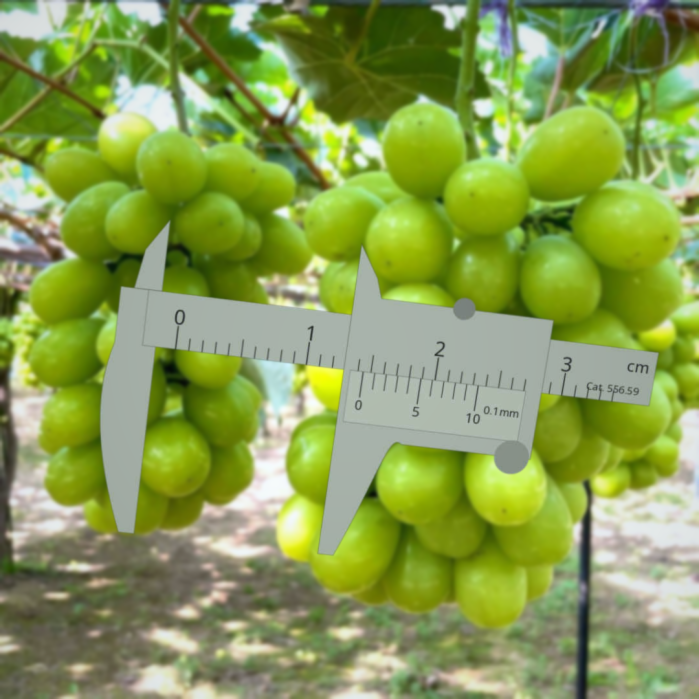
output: 14.4mm
